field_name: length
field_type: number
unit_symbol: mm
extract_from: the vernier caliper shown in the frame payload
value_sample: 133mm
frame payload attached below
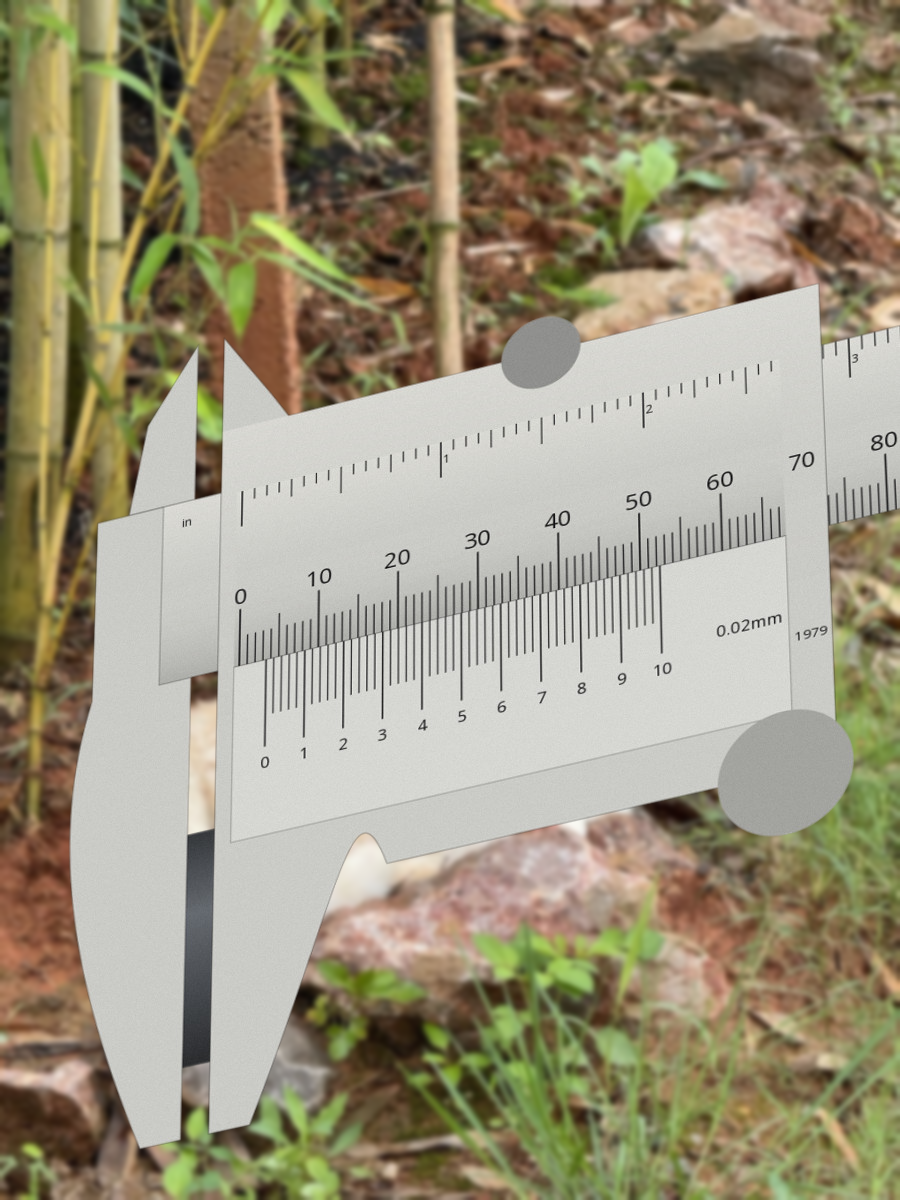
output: 3.4mm
